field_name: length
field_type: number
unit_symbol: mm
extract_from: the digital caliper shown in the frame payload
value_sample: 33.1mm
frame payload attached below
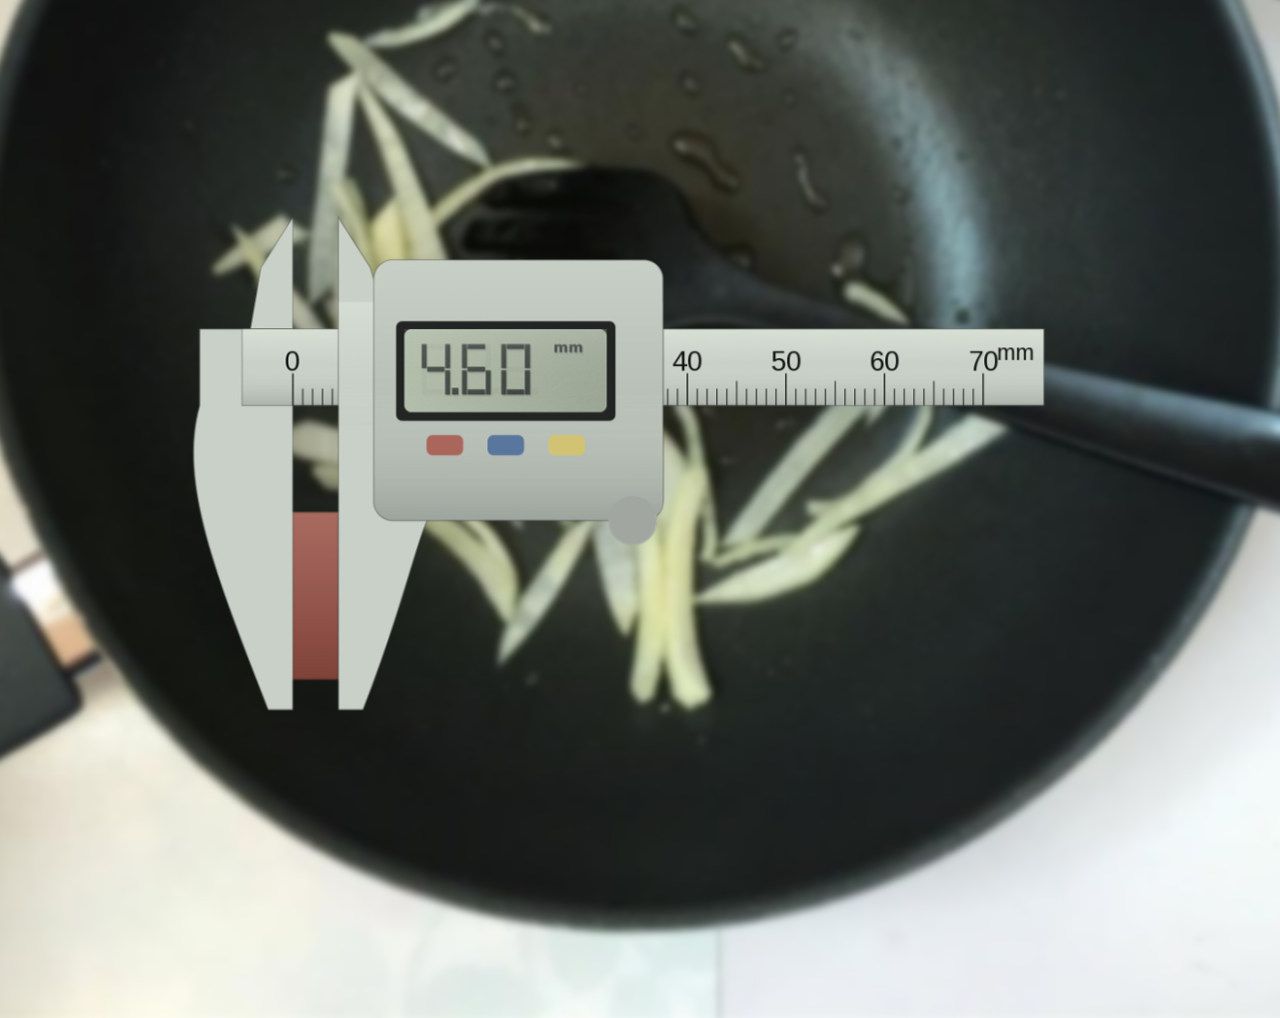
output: 4.60mm
